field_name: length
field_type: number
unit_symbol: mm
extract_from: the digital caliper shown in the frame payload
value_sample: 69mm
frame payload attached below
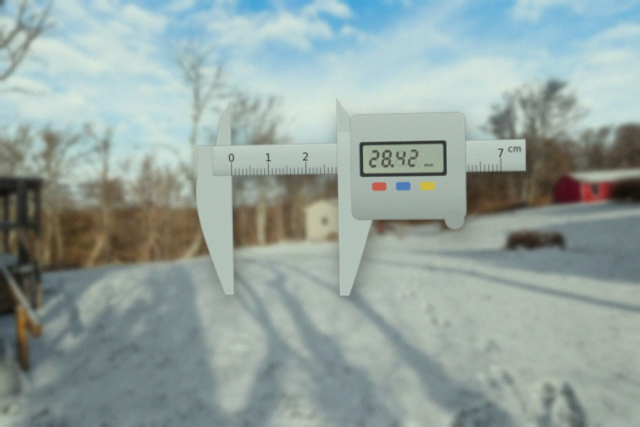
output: 28.42mm
